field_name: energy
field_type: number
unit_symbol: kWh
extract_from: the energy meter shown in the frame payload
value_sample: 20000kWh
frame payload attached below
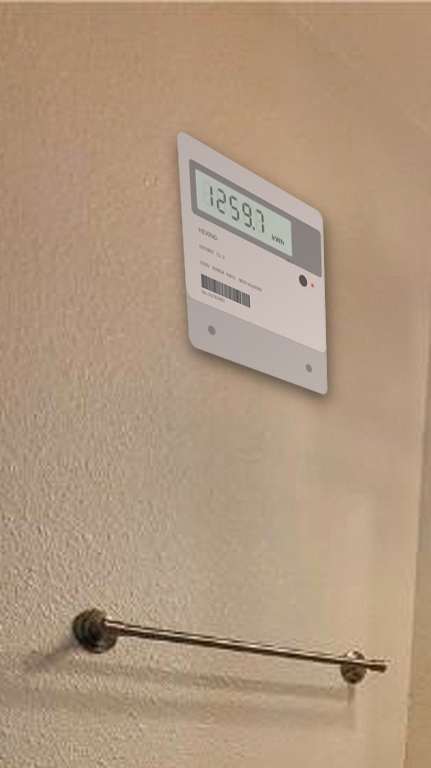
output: 1259.7kWh
